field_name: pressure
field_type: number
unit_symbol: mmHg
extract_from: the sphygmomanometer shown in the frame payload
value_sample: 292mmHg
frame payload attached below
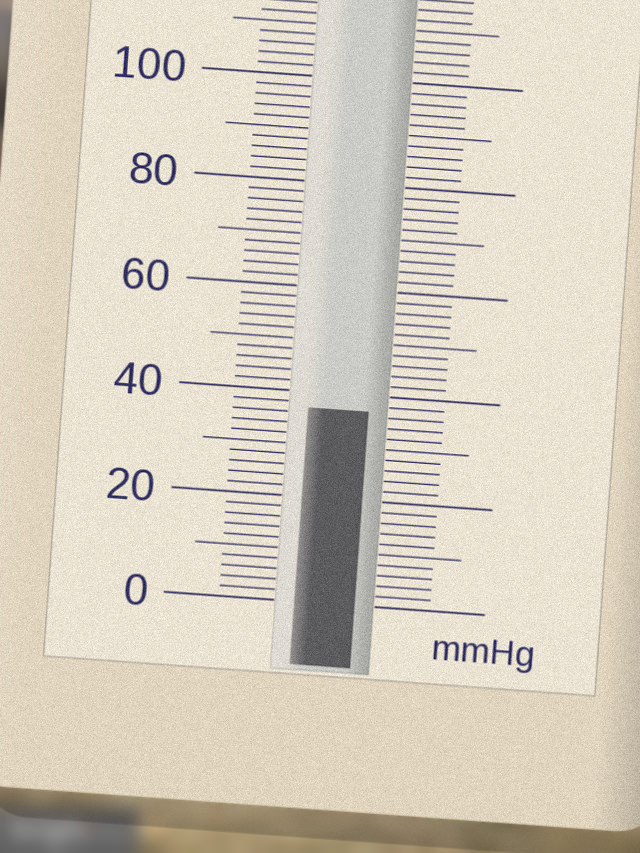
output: 37mmHg
